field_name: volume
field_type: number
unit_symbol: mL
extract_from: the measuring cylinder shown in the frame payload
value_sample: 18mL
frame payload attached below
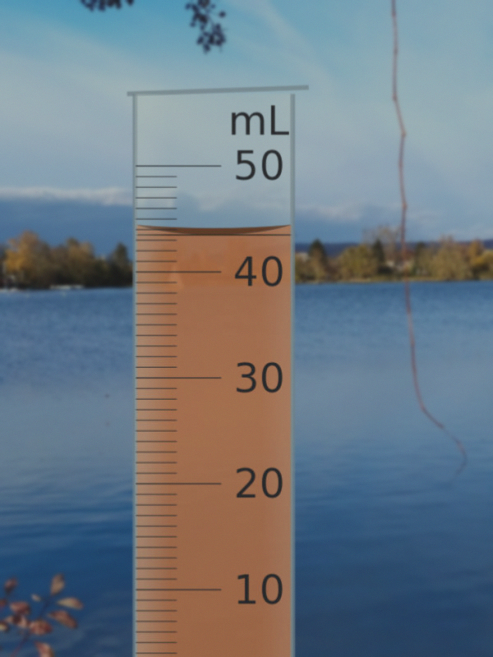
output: 43.5mL
